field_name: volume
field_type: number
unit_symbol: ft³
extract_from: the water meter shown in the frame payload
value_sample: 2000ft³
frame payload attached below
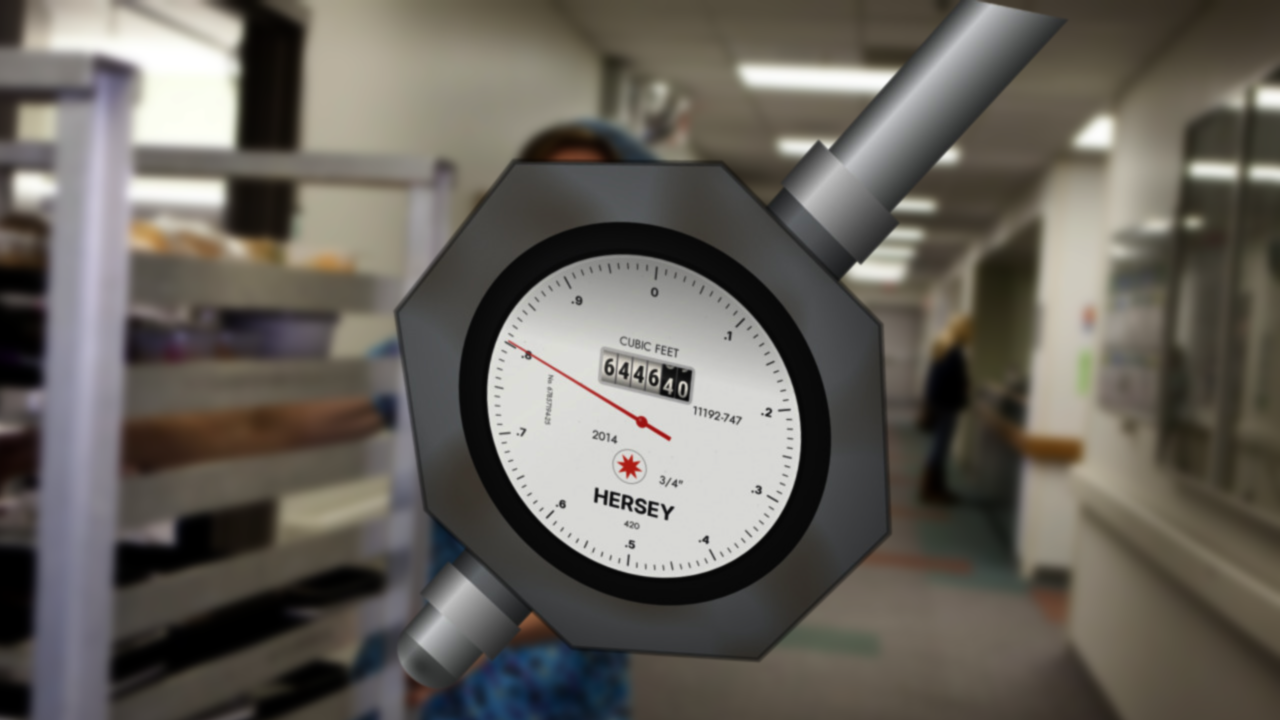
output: 644639.80ft³
